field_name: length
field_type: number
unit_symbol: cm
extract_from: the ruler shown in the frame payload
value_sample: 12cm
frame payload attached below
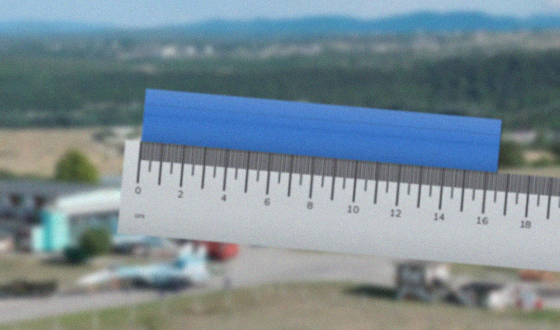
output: 16.5cm
